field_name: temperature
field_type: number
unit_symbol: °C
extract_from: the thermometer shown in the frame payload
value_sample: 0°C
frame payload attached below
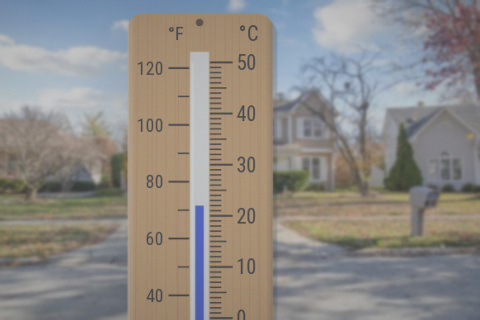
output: 22°C
